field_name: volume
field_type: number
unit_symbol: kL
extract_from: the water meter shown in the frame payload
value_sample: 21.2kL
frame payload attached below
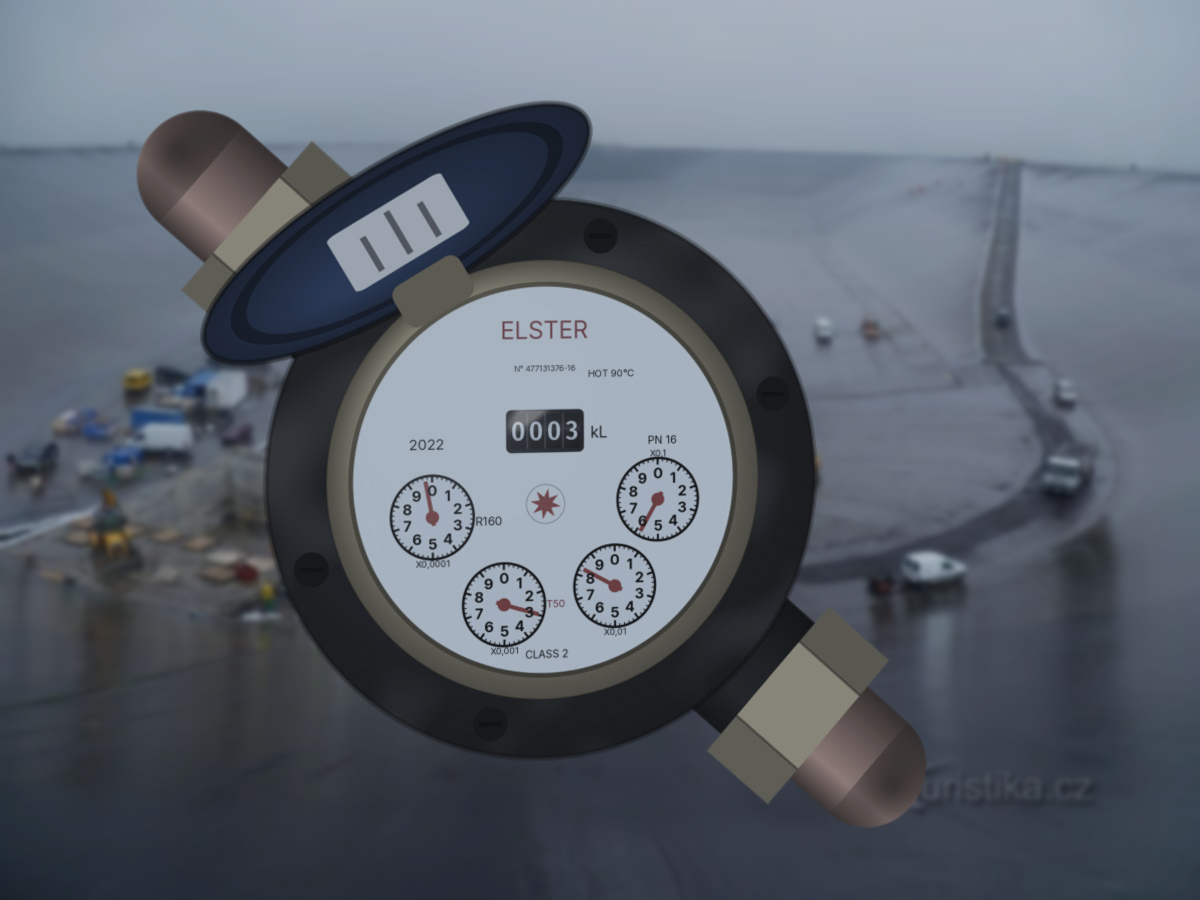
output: 3.5829kL
